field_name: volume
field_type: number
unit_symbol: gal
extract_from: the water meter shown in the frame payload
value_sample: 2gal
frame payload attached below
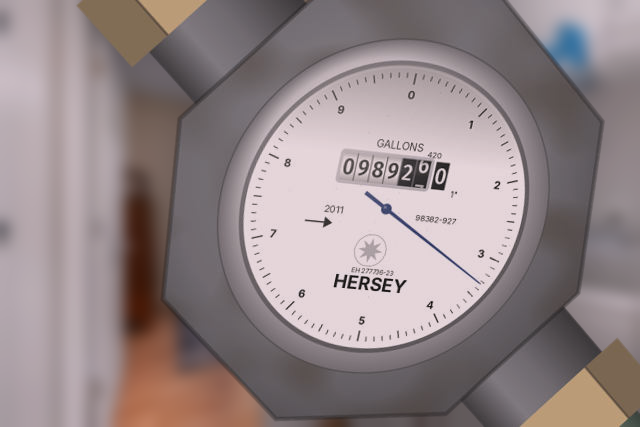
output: 989263.3gal
